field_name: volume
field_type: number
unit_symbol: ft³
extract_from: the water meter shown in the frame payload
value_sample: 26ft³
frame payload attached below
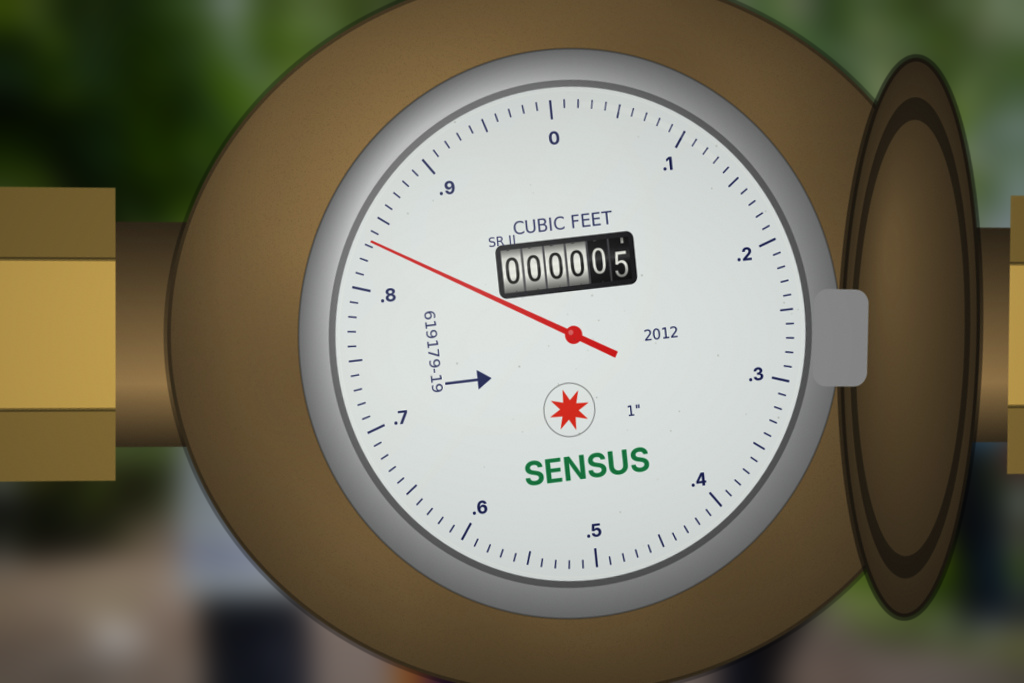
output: 4.83ft³
